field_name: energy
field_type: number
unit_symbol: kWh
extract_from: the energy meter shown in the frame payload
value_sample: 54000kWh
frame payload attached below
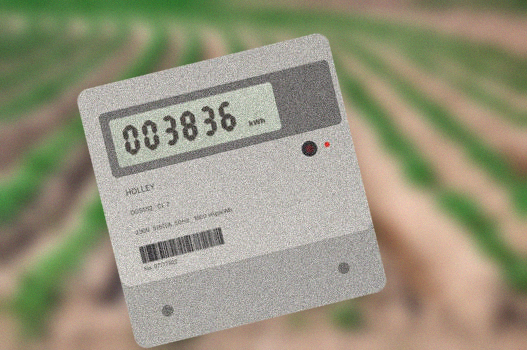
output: 3836kWh
